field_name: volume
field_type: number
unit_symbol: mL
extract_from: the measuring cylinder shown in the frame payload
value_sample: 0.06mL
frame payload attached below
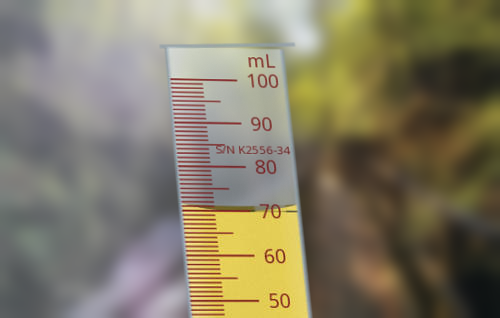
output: 70mL
